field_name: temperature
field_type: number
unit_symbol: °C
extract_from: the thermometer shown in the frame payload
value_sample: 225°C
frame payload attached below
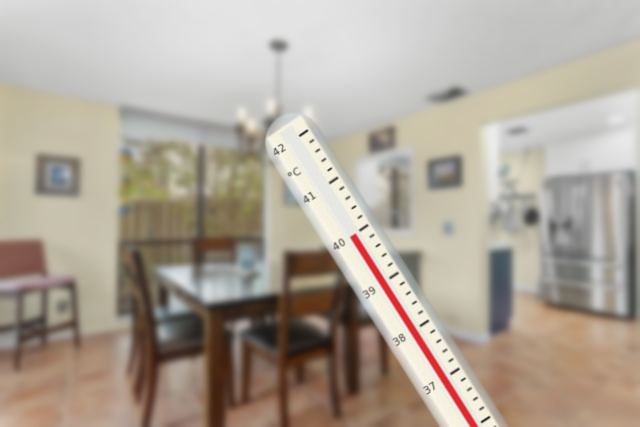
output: 40°C
